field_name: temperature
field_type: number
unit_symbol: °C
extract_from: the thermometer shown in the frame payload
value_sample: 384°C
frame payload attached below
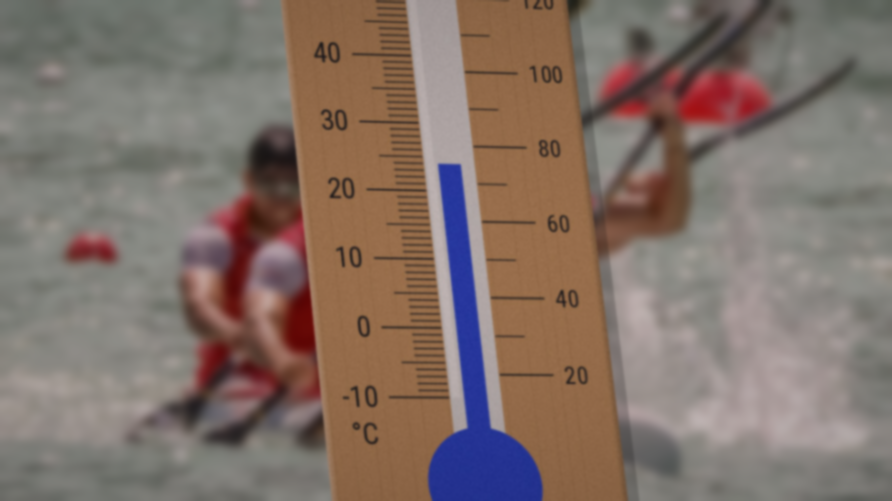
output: 24°C
